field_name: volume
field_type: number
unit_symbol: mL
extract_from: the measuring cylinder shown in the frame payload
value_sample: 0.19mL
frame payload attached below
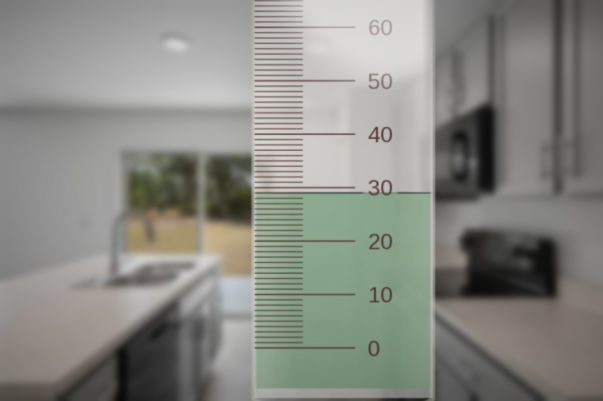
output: 29mL
